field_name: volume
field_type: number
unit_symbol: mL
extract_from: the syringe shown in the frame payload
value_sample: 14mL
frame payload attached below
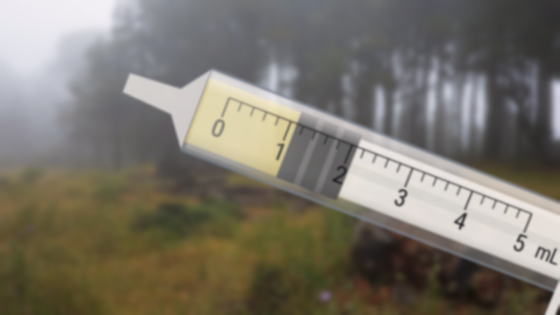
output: 1.1mL
